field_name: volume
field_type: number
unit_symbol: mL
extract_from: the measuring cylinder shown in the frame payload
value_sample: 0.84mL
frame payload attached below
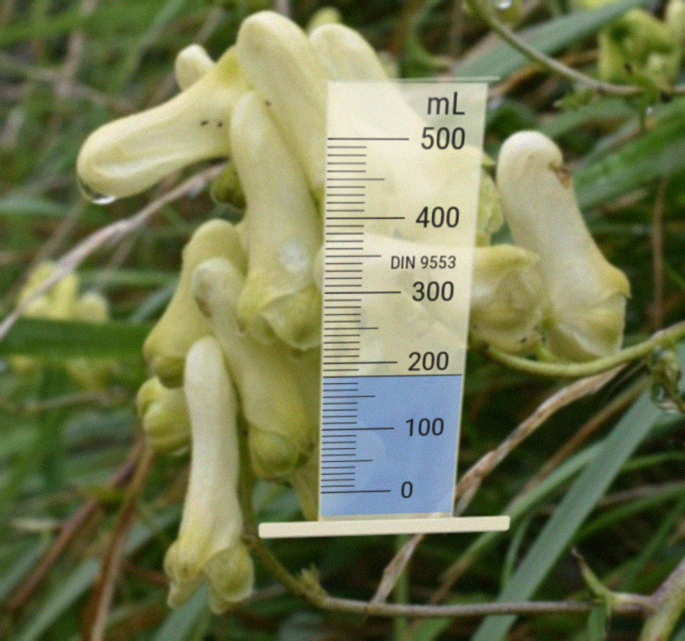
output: 180mL
